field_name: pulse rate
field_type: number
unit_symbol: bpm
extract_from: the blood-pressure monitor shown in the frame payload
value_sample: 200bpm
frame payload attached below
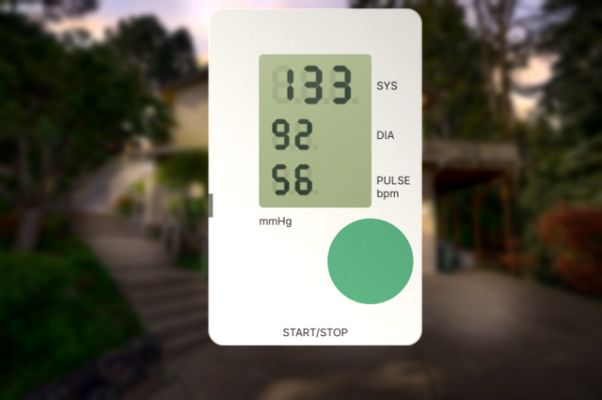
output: 56bpm
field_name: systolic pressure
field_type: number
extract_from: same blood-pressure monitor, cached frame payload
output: 133mmHg
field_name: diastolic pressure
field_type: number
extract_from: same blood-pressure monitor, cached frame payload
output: 92mmHg
